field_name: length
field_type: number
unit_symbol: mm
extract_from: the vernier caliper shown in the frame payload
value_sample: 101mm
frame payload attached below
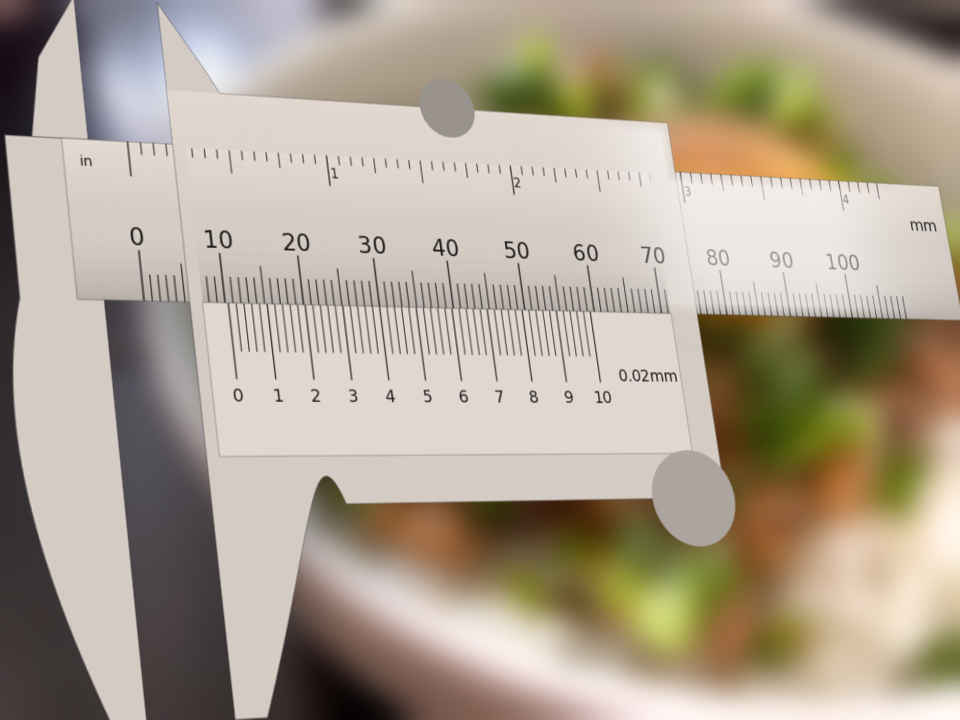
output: 10.4mm
